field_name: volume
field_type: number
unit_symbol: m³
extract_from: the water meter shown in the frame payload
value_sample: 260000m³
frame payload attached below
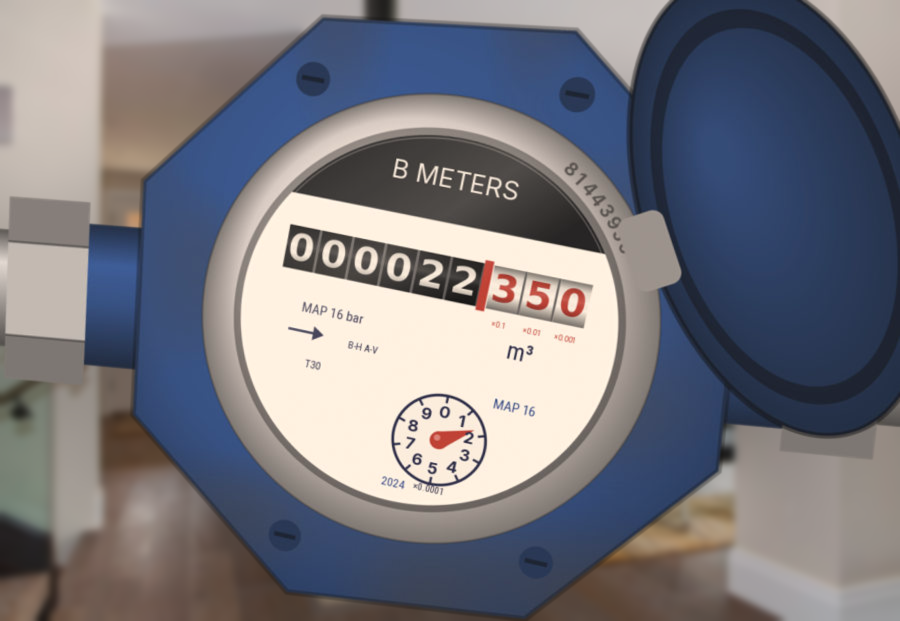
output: 22.3501m³
